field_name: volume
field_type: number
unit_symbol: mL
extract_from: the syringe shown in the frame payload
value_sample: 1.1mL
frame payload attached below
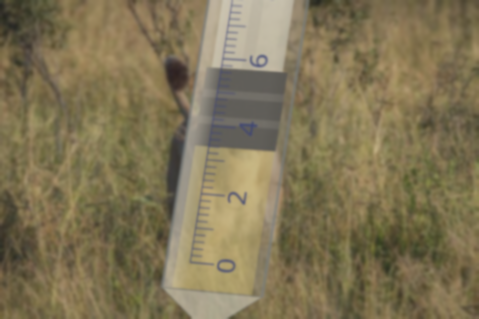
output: 3.4mL
